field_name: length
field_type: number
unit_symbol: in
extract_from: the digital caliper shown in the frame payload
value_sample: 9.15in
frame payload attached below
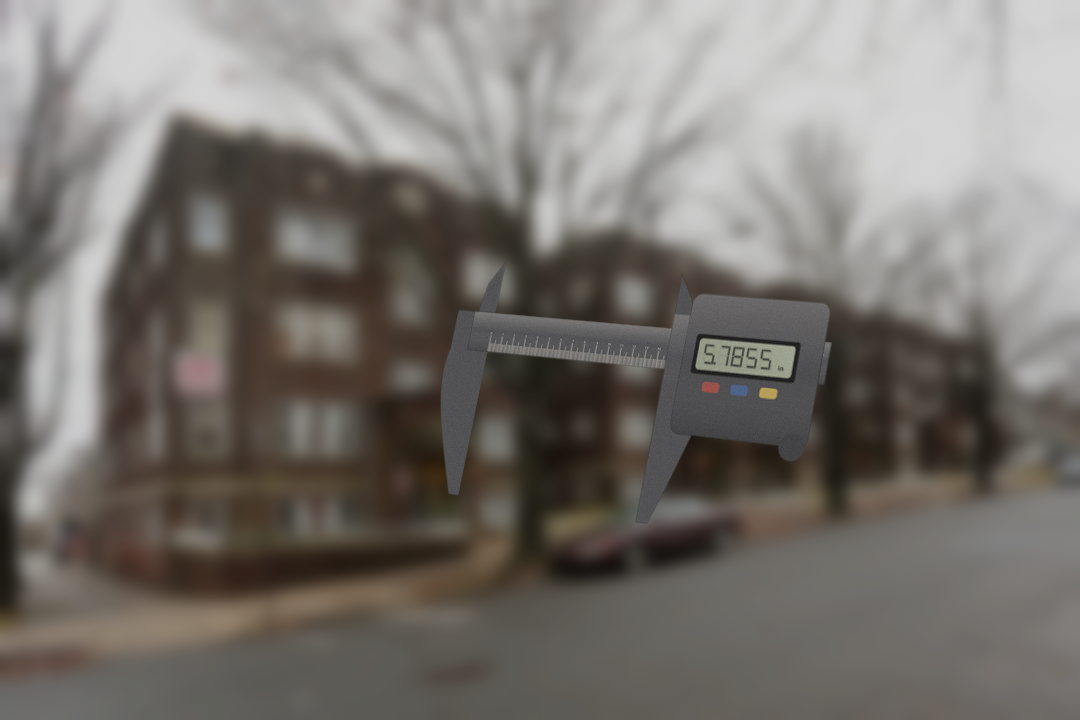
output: 5.7855in
